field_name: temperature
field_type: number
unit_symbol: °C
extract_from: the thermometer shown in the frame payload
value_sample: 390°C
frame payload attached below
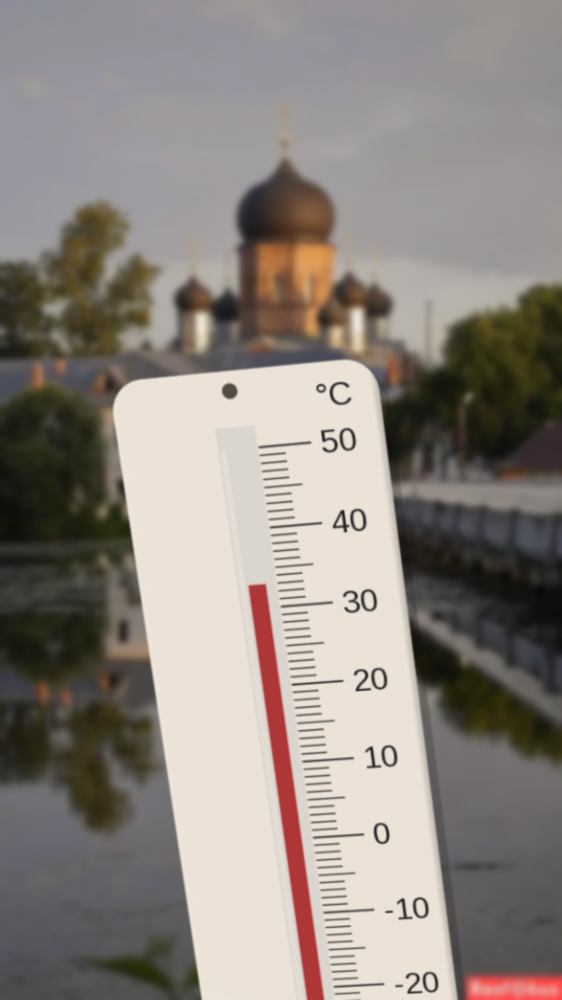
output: 33°C
